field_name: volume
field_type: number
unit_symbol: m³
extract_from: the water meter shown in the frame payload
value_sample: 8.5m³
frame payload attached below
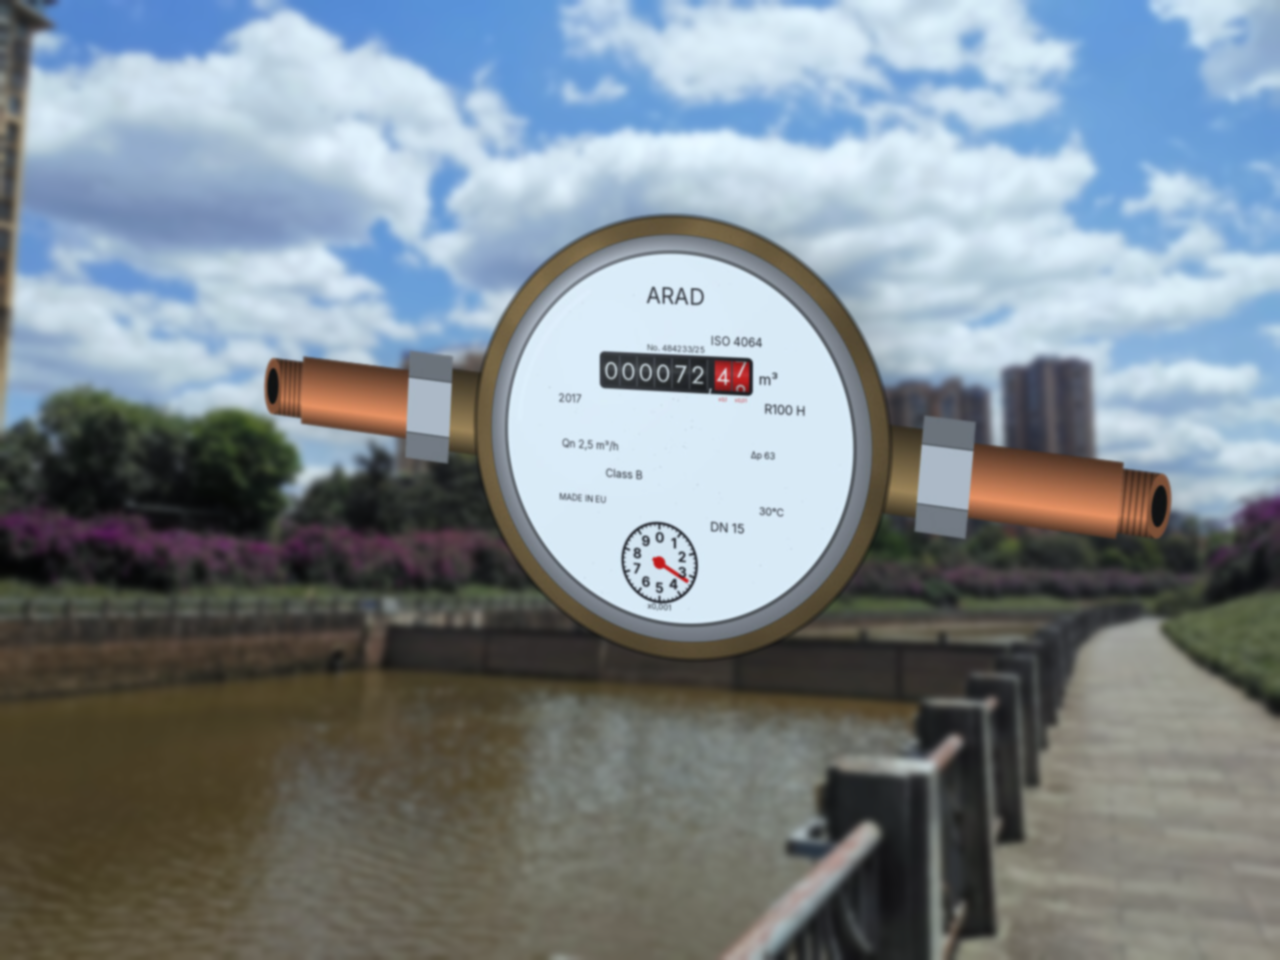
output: 72.473m³
